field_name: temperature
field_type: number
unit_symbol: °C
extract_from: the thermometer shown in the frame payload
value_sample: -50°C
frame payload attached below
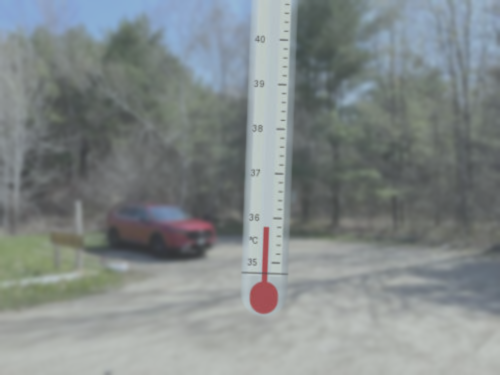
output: 35.8°C
